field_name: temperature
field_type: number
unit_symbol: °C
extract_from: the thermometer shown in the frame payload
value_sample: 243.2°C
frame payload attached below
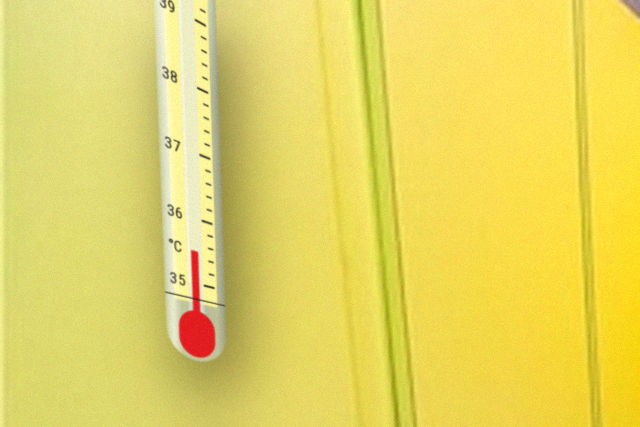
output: 35.5°C
